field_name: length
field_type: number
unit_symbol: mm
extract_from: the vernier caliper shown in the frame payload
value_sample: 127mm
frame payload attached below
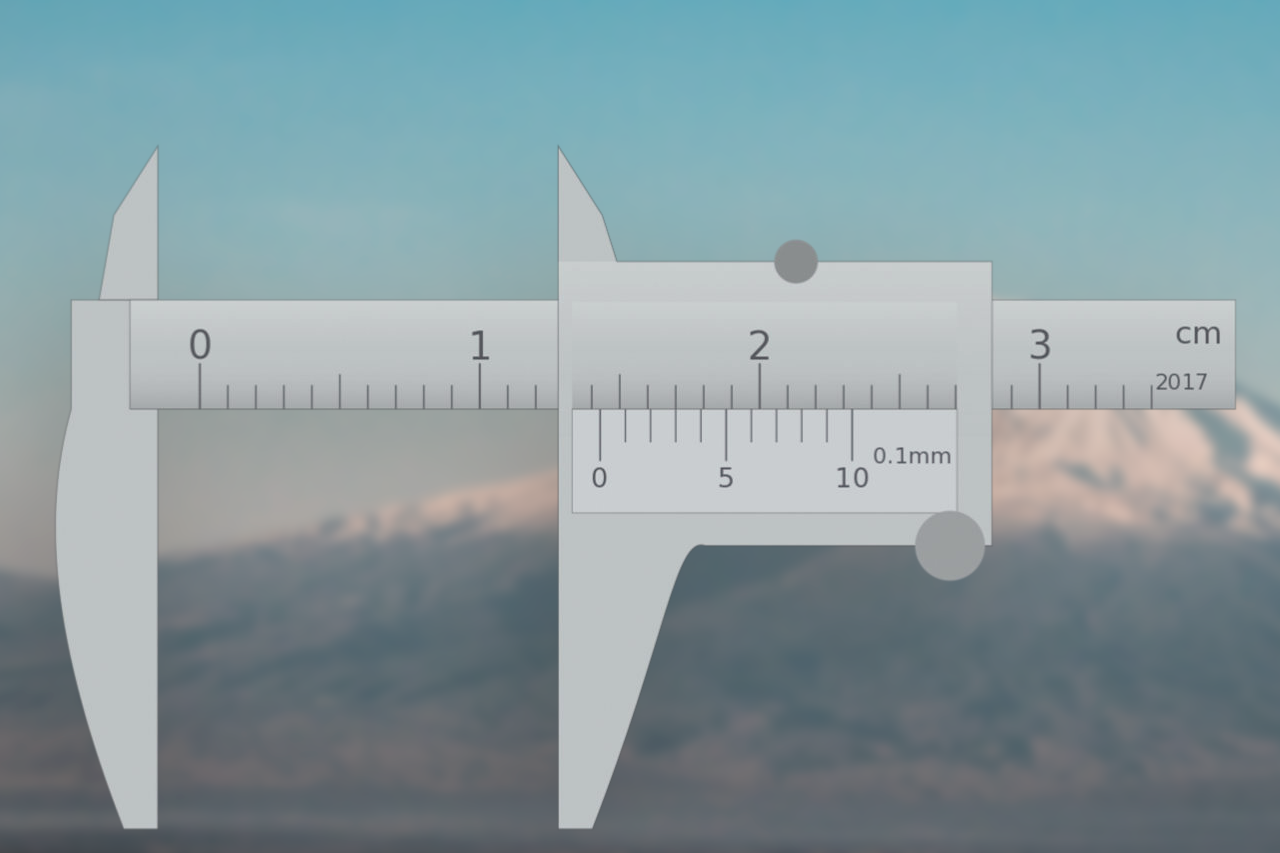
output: 14.3mm
